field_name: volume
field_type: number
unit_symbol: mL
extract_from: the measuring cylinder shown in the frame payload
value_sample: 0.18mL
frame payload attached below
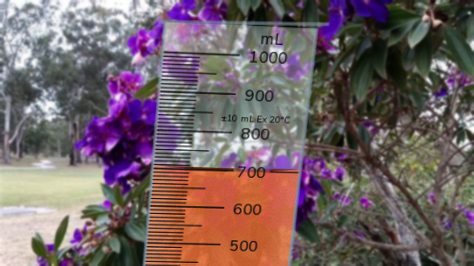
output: 700mL
